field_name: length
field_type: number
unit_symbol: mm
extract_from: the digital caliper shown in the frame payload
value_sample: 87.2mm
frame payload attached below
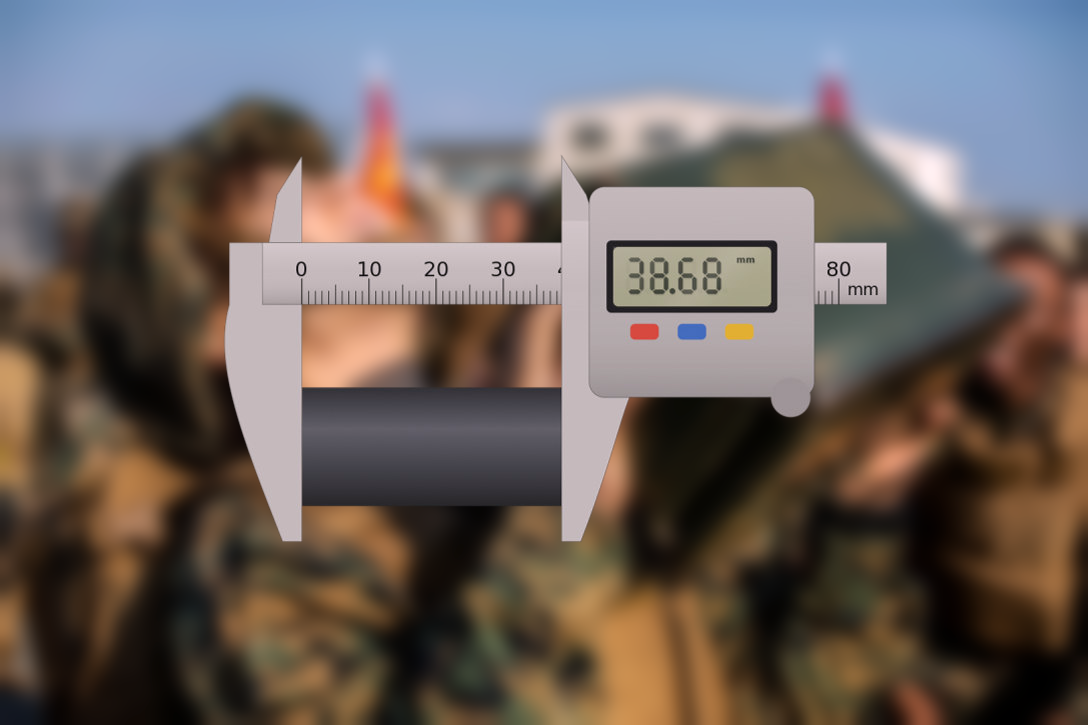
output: 38.68mm
